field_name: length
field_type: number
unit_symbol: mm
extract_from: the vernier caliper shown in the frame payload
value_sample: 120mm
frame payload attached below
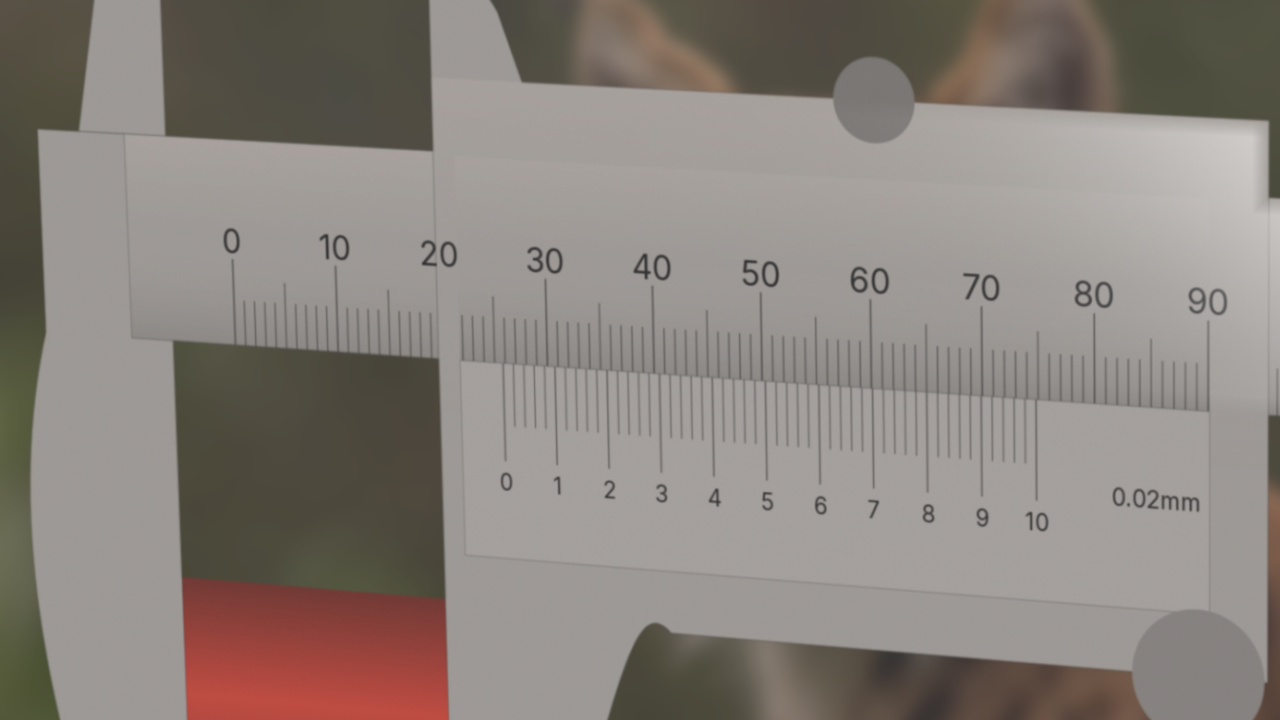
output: 25.8mm
